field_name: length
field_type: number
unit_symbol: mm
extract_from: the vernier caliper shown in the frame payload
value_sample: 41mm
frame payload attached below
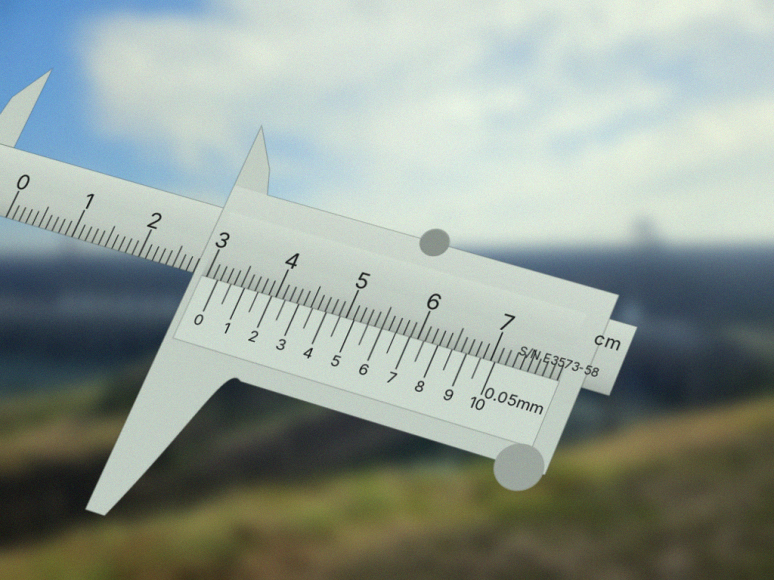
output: 31.6mm
